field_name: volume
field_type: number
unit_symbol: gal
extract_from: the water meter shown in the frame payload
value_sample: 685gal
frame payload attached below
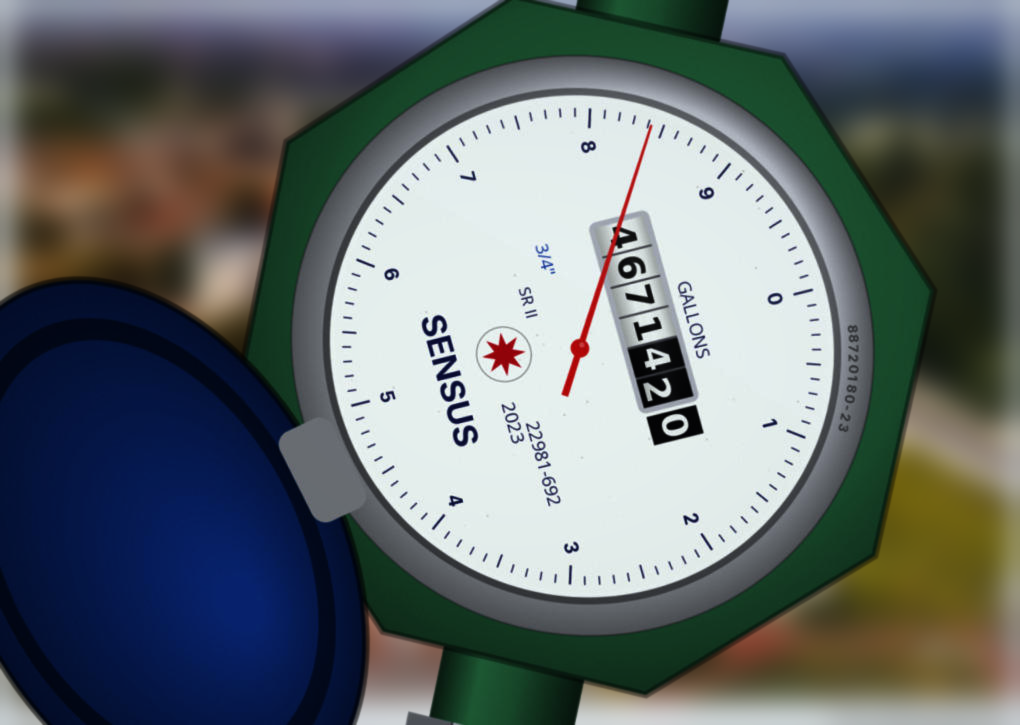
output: 4671418.4gal
